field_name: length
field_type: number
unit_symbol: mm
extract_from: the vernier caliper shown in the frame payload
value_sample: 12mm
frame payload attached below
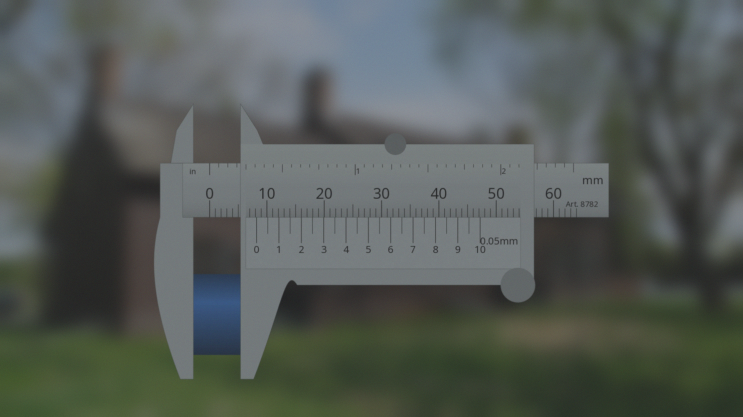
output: 8.2mm
